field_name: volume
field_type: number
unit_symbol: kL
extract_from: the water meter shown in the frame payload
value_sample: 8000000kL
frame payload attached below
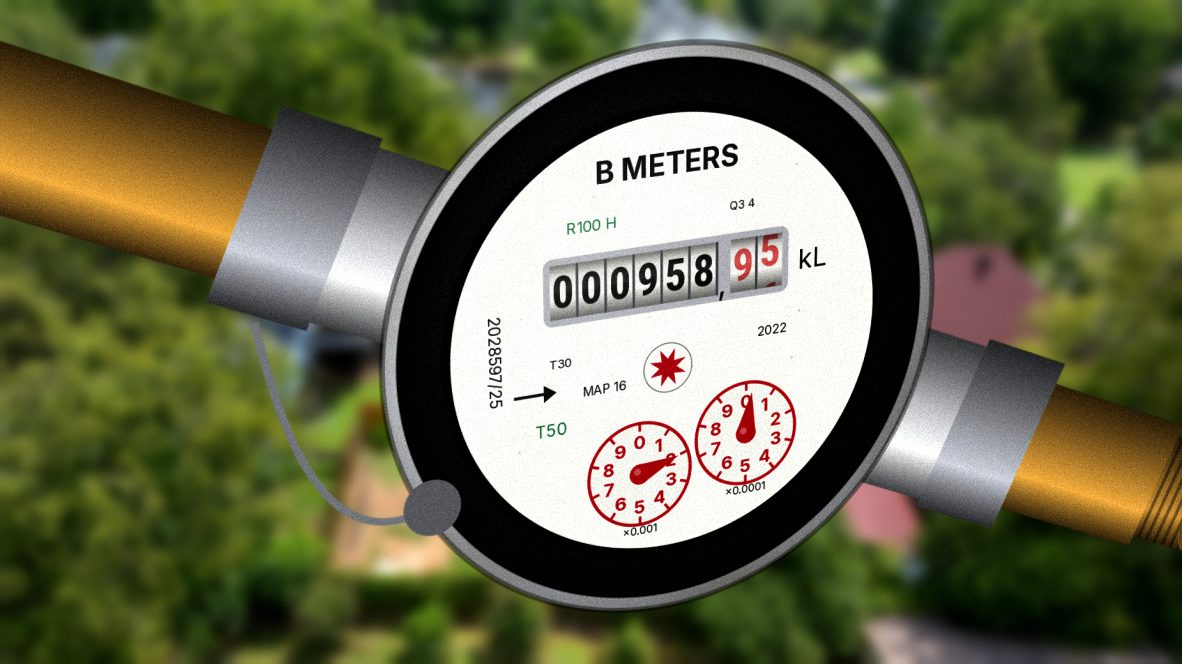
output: 958.9520kL
